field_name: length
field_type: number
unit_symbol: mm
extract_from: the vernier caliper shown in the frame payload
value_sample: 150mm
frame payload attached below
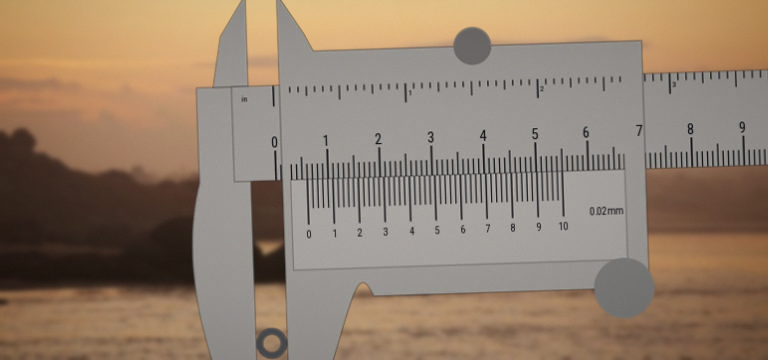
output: 6.0mm
